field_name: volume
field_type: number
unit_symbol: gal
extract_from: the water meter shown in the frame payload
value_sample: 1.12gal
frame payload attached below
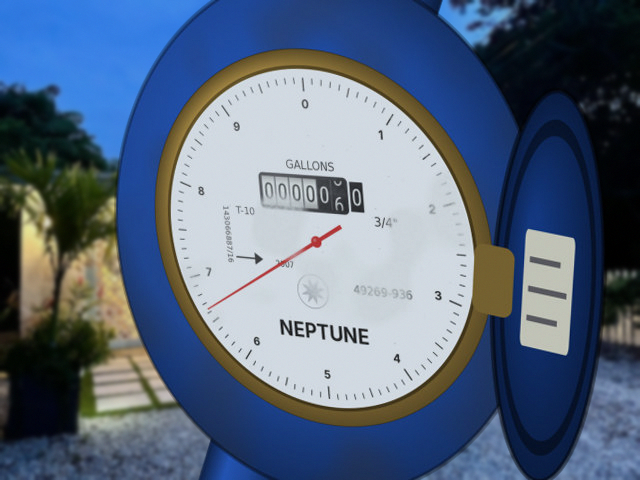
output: 56.6gal
